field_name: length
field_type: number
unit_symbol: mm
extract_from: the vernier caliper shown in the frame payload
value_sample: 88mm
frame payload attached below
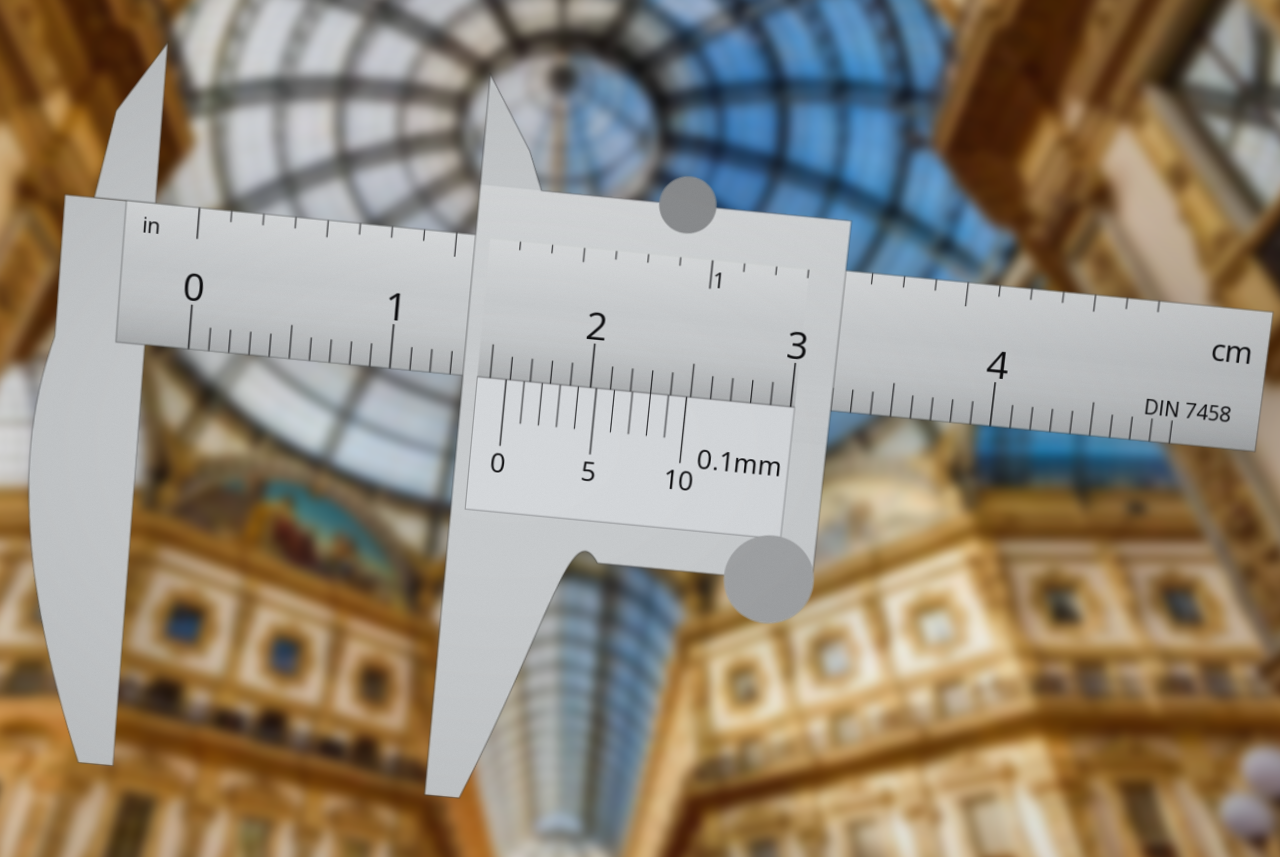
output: 15.8mm
